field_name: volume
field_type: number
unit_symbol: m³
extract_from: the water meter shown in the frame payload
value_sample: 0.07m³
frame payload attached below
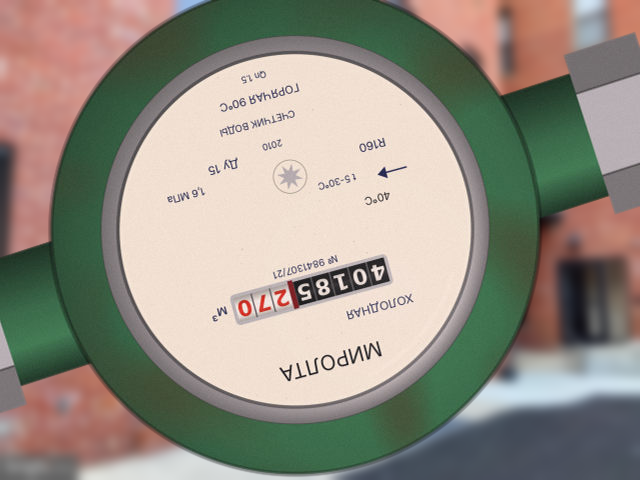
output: 40185.270m³
